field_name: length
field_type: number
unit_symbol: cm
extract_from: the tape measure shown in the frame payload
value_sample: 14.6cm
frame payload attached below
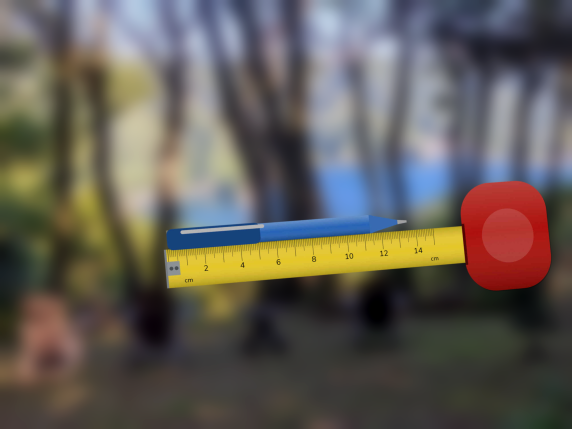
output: 13.5cm
